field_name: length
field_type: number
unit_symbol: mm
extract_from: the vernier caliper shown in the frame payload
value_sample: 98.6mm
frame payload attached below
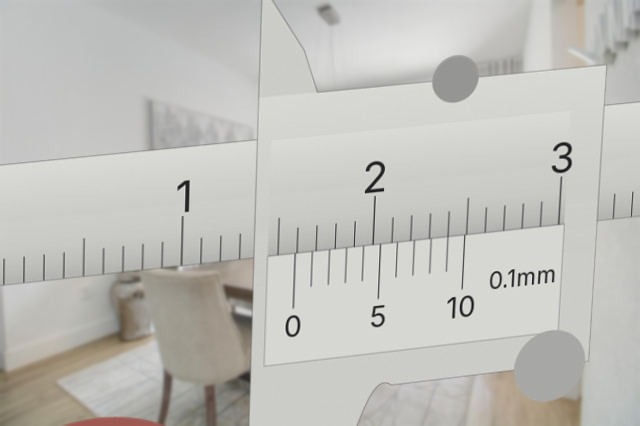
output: 15.9mm
